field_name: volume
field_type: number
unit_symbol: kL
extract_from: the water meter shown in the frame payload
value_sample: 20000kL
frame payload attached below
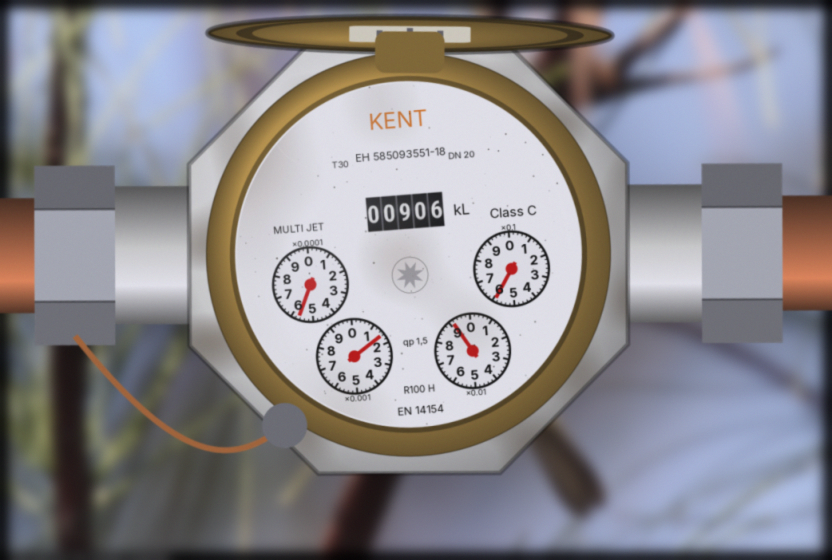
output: 906.5915kL
